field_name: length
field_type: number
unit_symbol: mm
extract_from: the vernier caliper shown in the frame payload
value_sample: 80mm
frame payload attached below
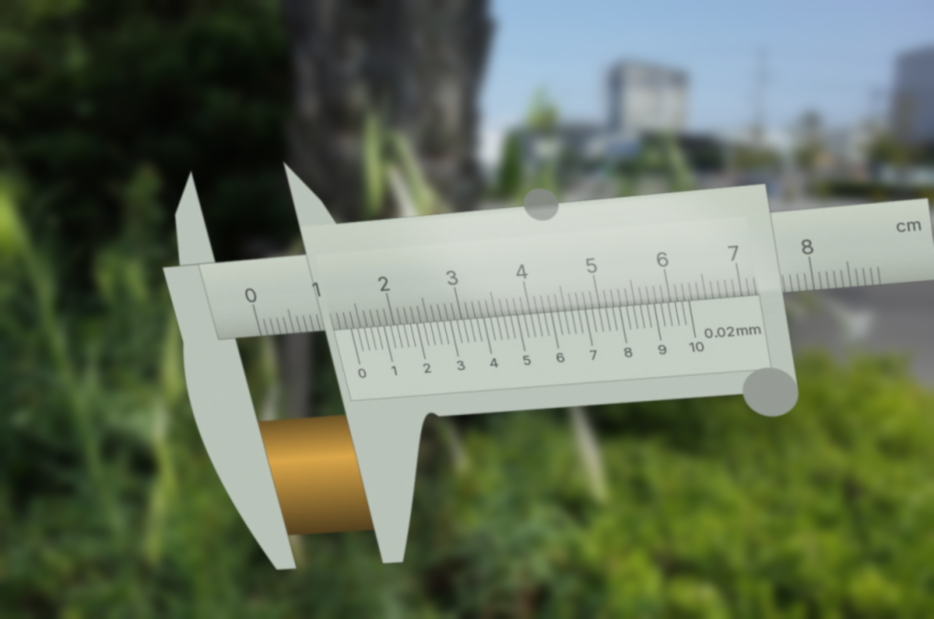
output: 13.6mm
